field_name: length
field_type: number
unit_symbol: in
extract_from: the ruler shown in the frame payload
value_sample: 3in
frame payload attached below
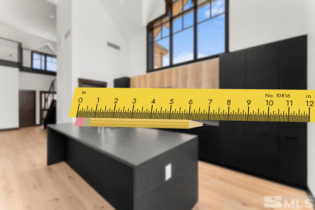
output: 7in
